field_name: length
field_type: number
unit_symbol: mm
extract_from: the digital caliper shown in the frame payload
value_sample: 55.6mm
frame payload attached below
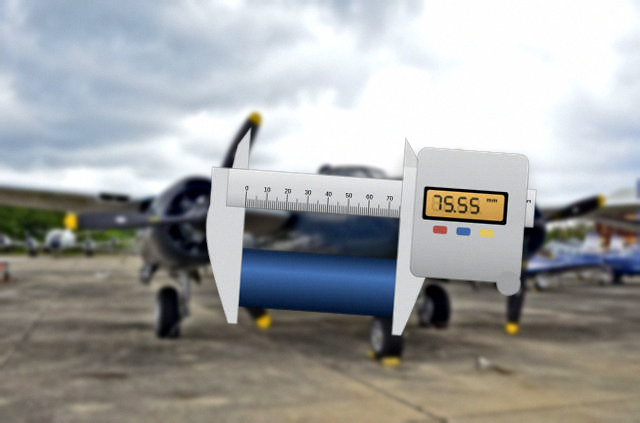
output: 75.55mm
